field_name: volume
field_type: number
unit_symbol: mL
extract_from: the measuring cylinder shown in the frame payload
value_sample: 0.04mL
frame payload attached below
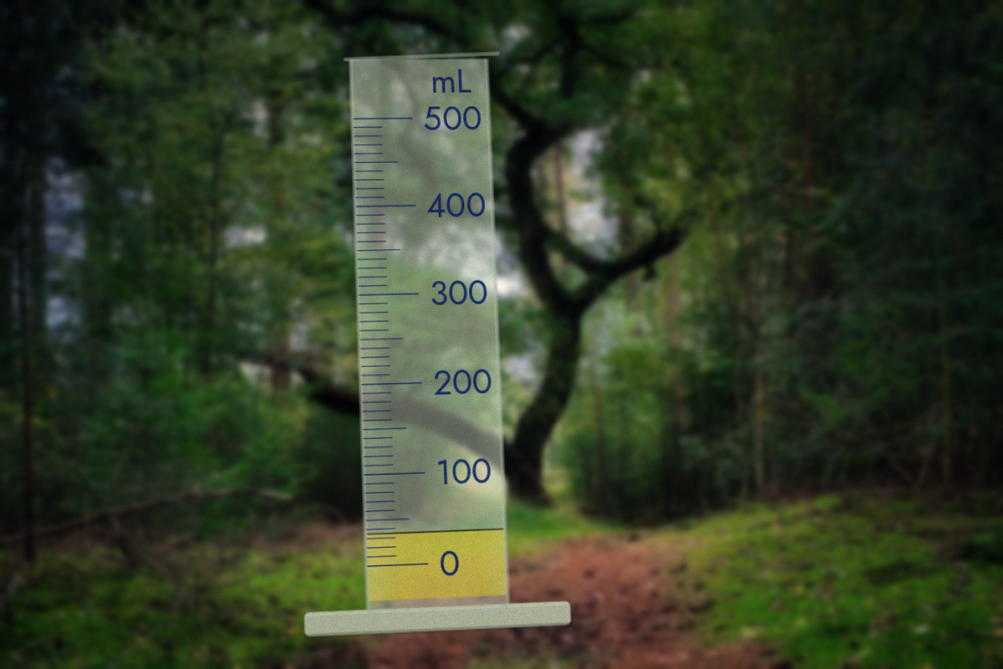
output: 35mL
